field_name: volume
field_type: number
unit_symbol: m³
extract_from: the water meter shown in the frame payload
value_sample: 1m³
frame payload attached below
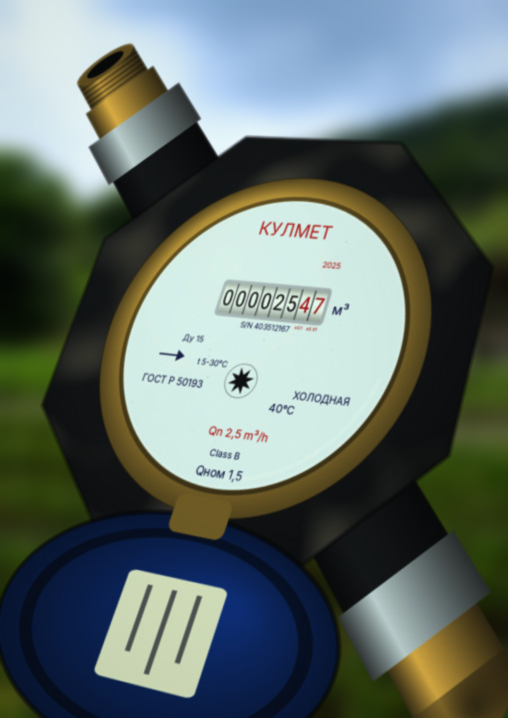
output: 25.47m³
